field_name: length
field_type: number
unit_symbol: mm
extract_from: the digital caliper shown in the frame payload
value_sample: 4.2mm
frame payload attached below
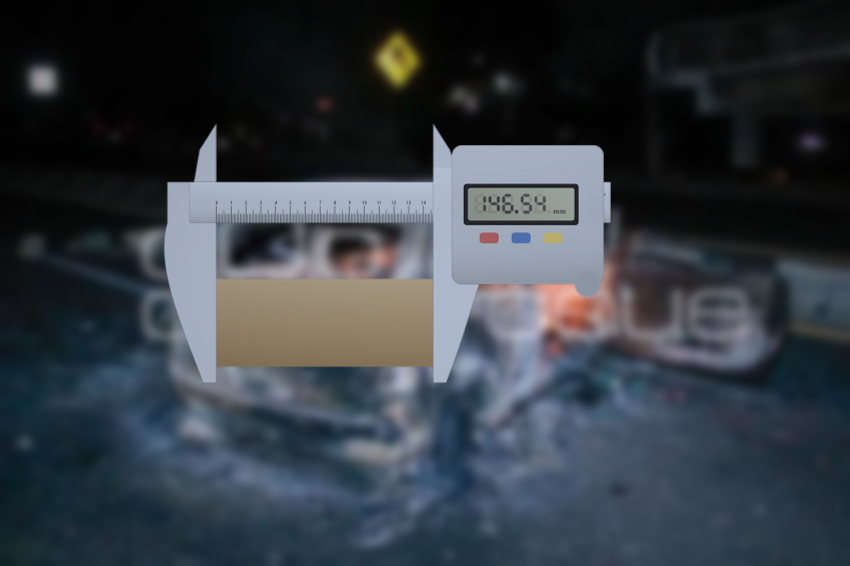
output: 146.54mm
